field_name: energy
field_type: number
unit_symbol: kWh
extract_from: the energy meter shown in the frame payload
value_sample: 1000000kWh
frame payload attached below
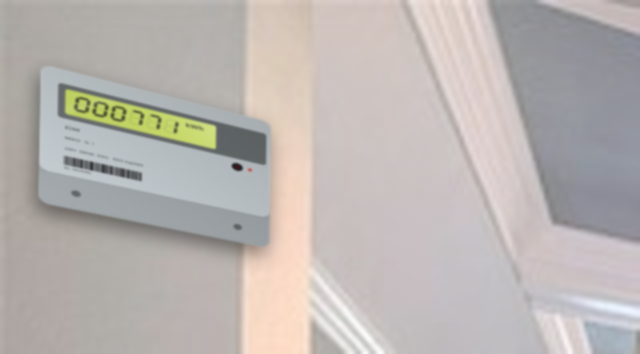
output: 771kWh
